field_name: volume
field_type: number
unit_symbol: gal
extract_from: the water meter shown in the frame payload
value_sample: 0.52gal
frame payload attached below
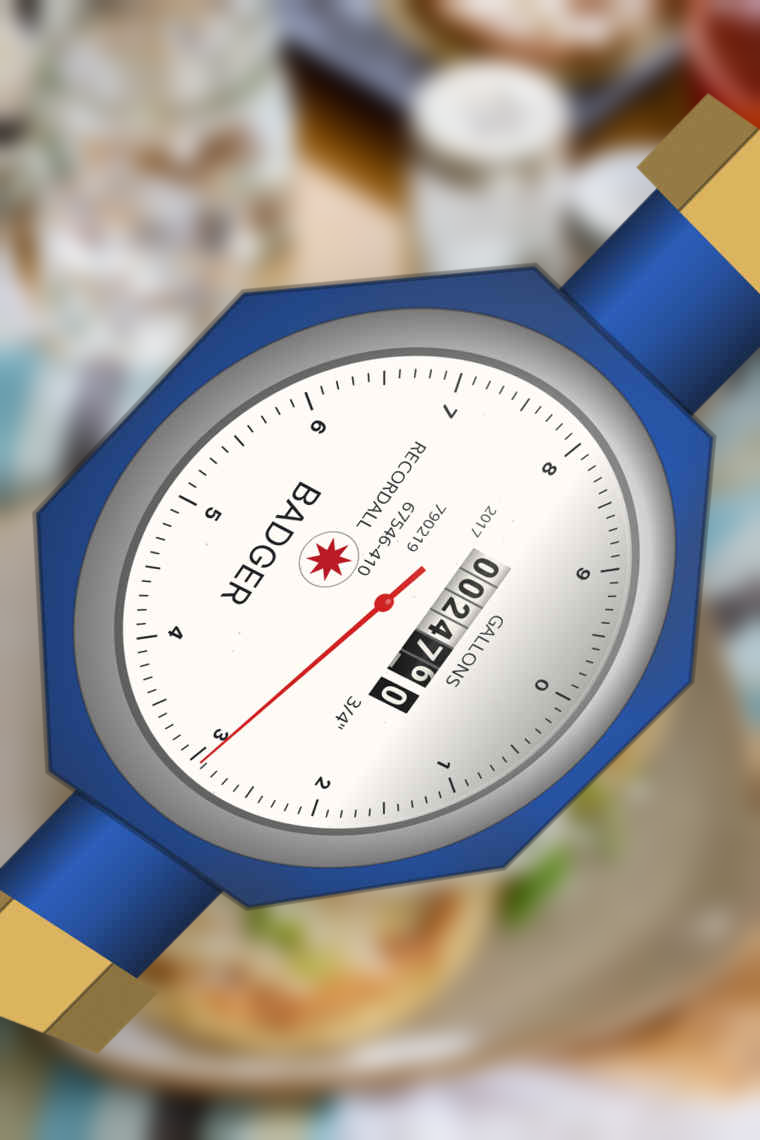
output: 24762.9gal
